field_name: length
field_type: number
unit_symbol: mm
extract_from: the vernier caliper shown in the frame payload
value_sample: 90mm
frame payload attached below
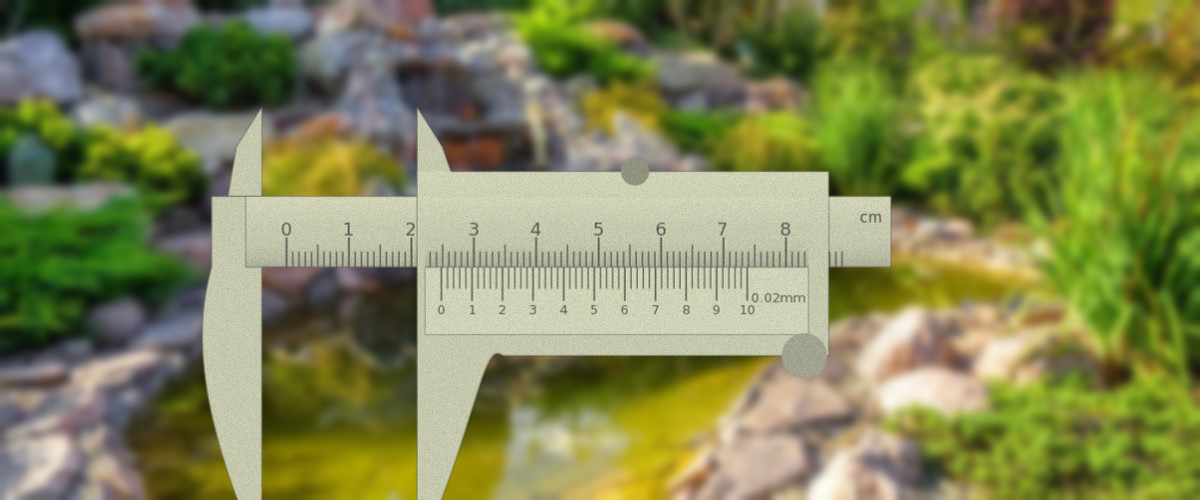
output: 24.8mm
